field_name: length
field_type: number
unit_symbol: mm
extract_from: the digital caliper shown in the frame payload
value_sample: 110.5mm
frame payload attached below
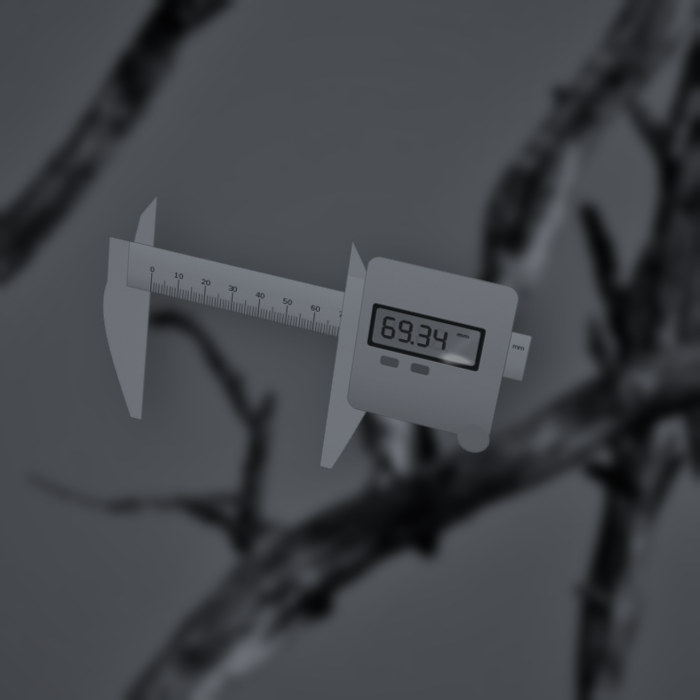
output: 69.34mm
